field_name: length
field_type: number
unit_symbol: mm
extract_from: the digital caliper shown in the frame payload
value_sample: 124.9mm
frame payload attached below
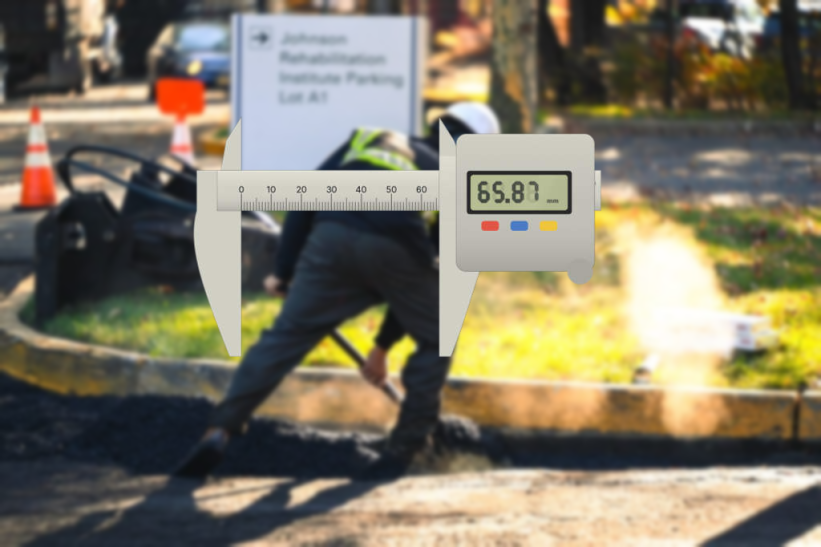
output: 65.87mm
